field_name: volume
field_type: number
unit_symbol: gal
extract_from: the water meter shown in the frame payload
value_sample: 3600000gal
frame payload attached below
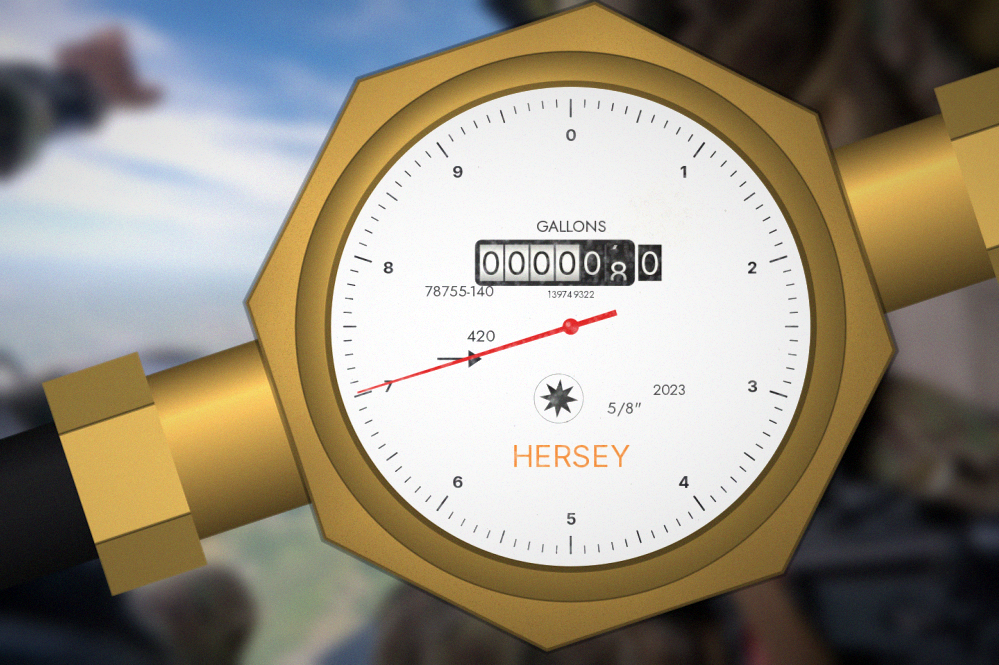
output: 77.0gal
